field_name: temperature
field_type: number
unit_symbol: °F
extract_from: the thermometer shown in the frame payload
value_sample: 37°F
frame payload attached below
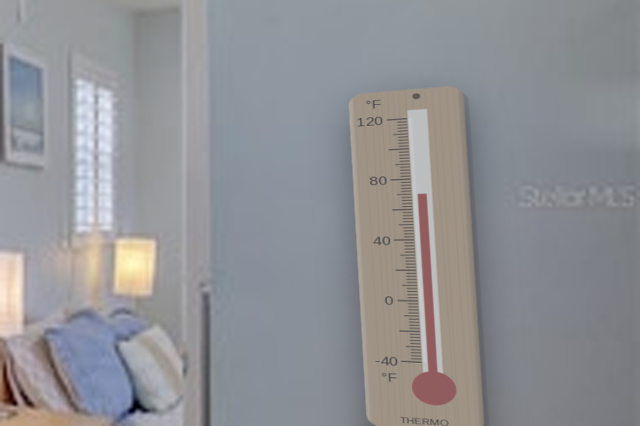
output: 70°F
